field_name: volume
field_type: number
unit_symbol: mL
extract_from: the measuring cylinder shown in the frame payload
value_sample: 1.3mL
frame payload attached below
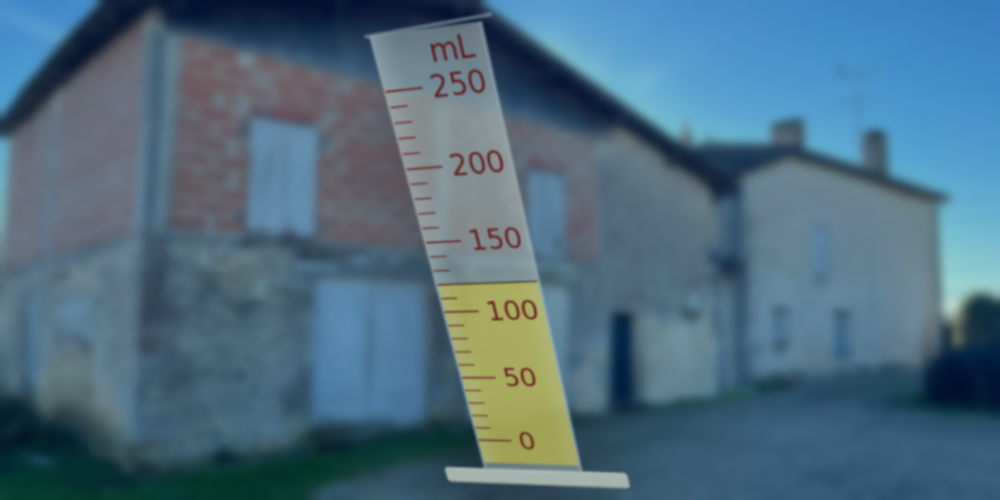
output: 120mL
